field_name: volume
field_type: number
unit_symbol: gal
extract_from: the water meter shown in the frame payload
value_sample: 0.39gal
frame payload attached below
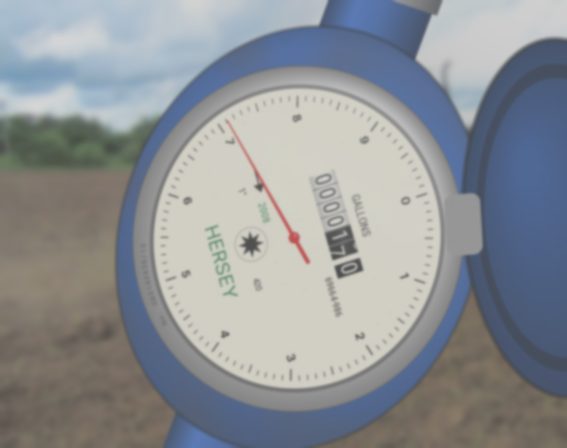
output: 167.1gal
